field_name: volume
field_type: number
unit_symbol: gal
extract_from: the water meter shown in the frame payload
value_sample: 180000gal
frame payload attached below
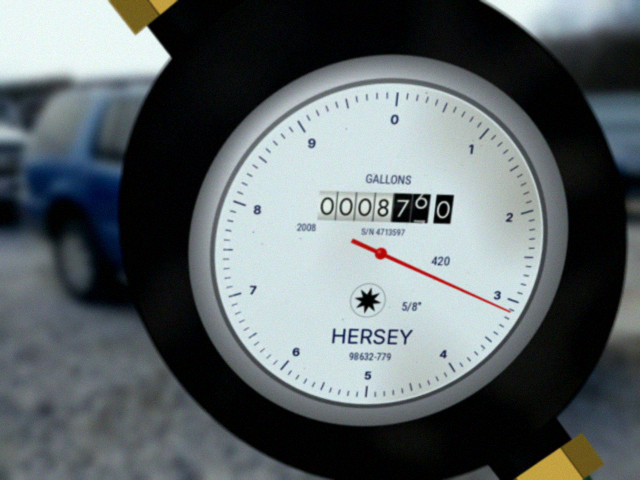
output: 8763.1gal
